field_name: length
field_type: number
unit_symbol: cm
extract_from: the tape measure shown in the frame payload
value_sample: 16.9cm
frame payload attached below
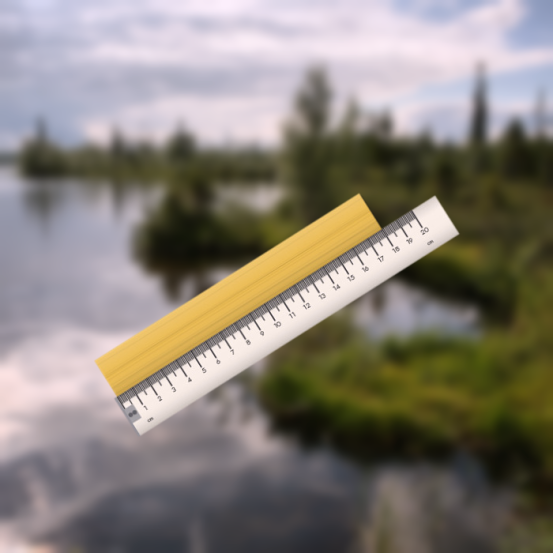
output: 18cm
